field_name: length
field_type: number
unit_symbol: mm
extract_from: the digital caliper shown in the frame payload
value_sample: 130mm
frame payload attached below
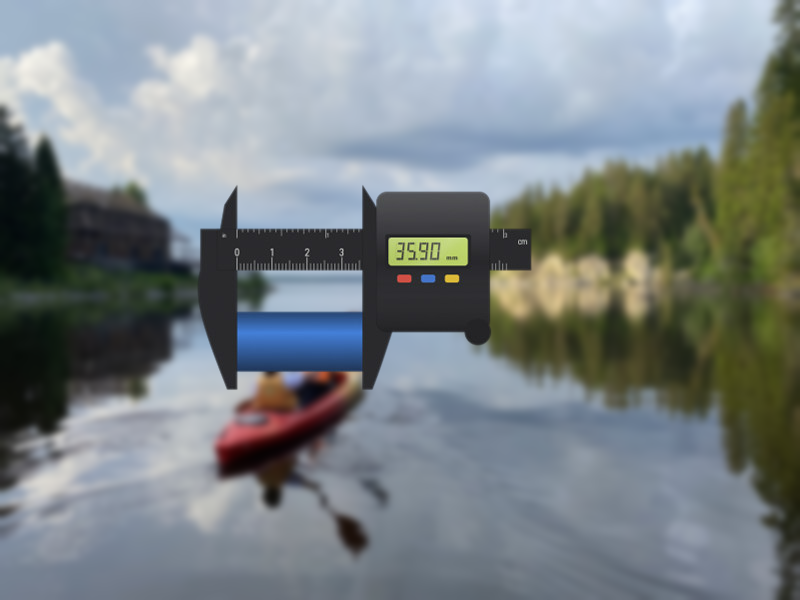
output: 35.90mm
